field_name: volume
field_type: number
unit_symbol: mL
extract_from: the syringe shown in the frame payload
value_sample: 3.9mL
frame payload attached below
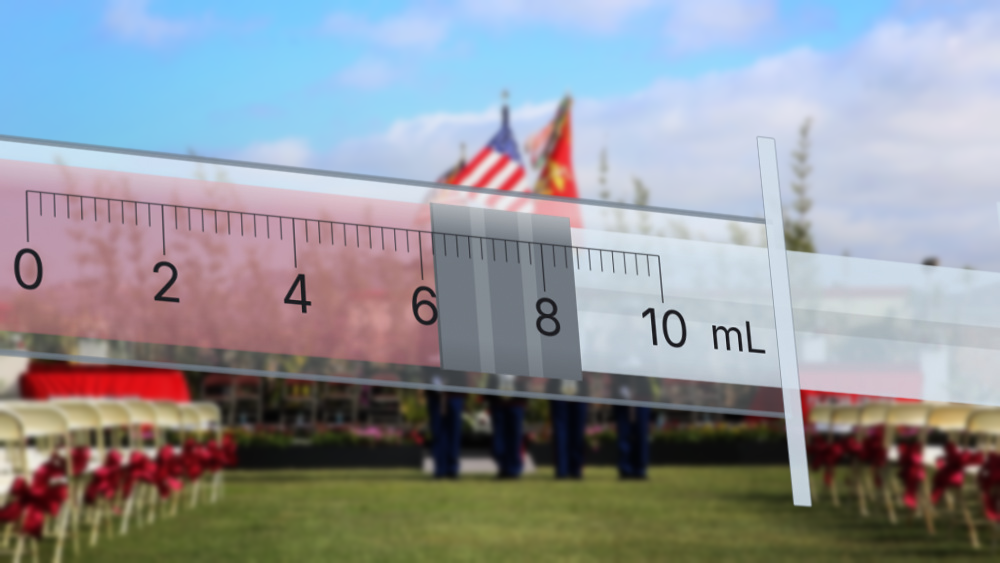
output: 6.2mL
